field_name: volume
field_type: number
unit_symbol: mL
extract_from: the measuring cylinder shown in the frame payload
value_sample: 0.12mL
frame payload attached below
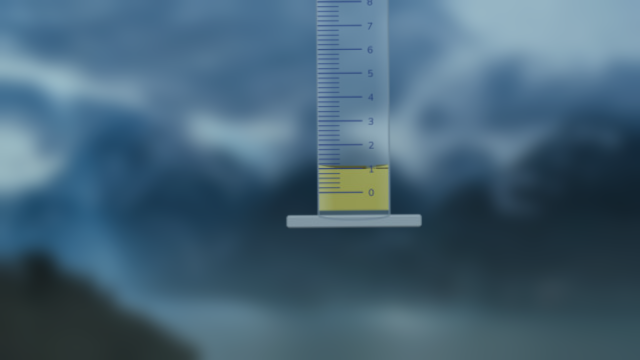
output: 1mL
